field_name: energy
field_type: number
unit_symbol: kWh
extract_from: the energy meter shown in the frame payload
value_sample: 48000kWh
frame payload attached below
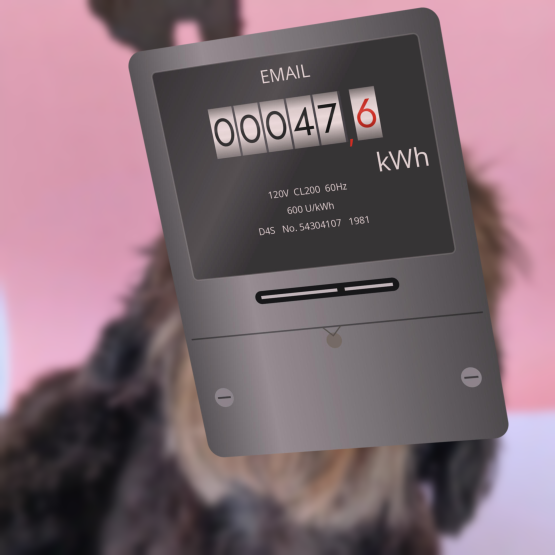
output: 47.6kWh
